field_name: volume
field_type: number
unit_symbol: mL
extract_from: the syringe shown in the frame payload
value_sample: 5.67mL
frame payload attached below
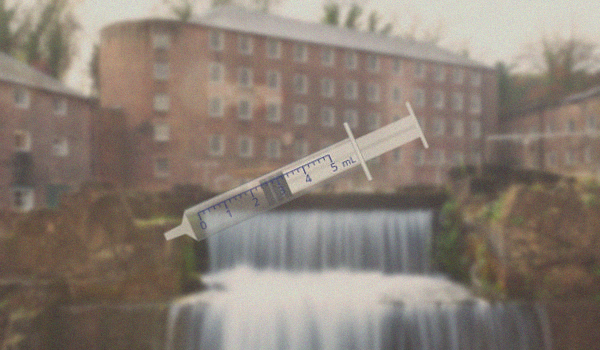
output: 2.4mL
